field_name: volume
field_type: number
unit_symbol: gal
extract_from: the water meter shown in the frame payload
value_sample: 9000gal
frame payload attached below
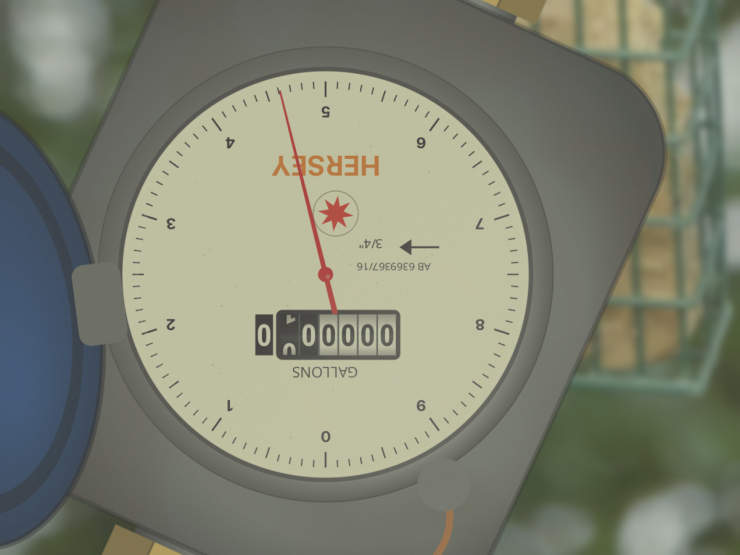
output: 4.6gal
